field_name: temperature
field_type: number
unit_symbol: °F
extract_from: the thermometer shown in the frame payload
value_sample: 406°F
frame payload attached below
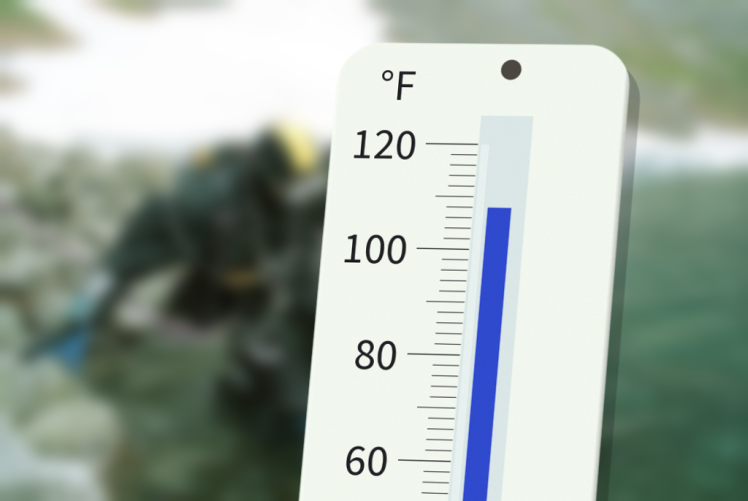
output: 108°F
